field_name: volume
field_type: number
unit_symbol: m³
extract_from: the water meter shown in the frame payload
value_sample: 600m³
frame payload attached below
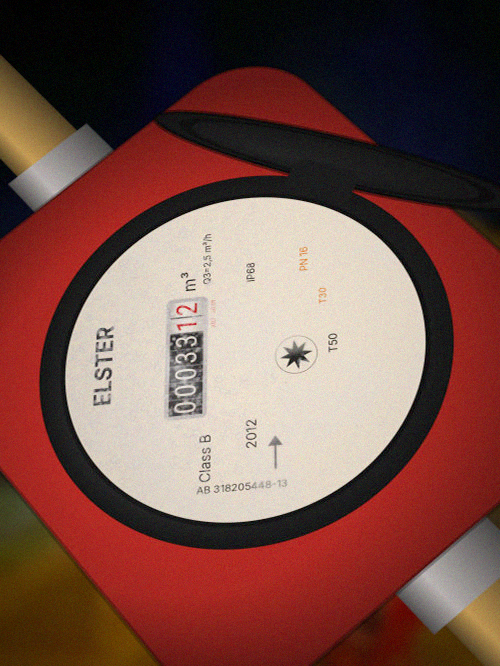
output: 33.12m³
